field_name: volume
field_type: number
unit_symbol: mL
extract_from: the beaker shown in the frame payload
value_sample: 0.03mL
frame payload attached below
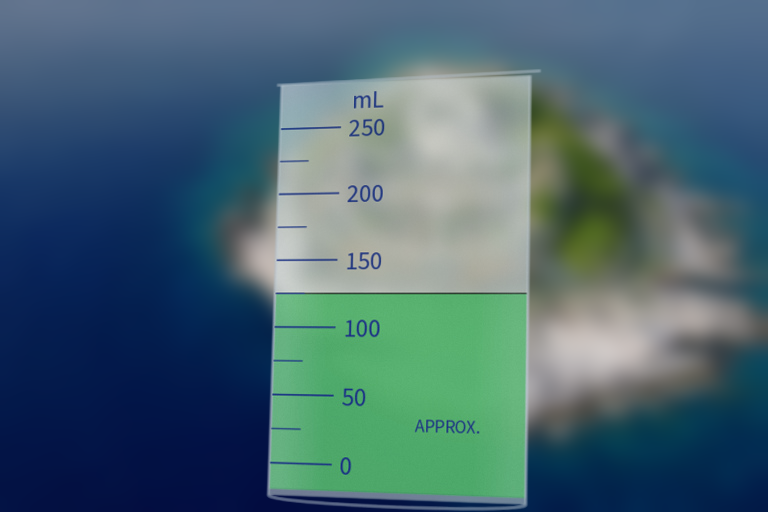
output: 125mL
